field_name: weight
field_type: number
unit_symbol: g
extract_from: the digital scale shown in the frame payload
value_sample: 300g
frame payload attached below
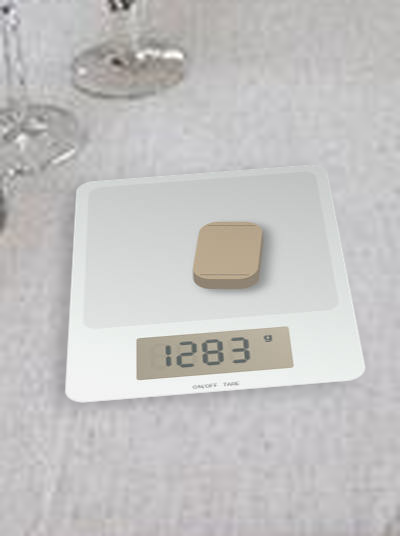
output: 1283g
